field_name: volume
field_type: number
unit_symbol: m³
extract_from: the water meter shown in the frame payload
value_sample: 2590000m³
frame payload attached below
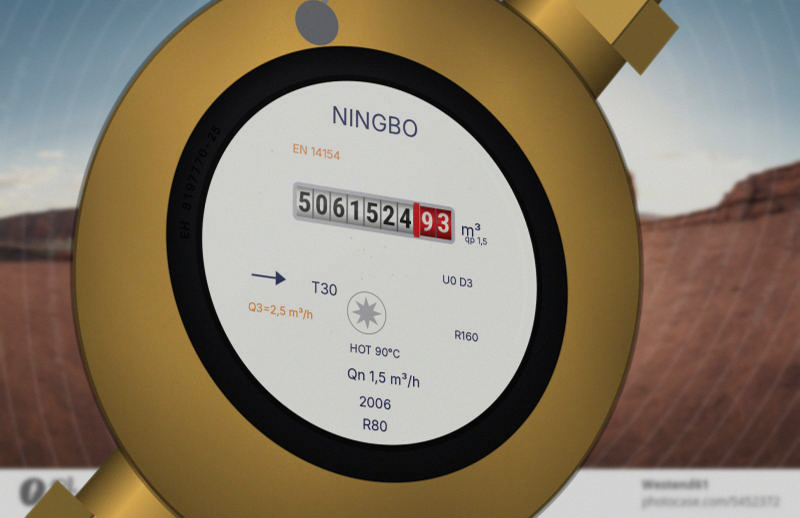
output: 5061524.93m³
